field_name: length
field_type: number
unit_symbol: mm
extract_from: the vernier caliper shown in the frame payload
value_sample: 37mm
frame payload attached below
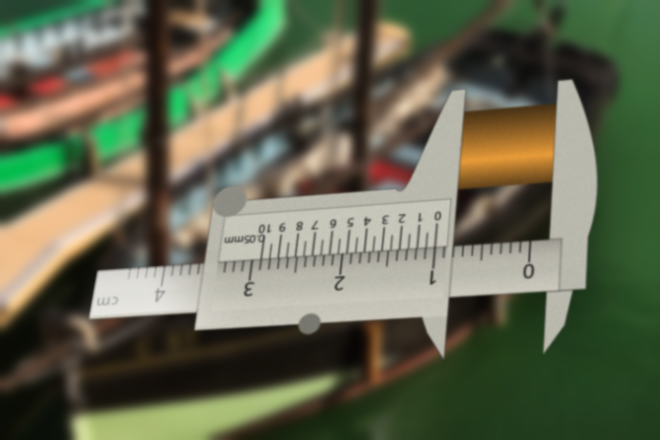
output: 10.0mm
